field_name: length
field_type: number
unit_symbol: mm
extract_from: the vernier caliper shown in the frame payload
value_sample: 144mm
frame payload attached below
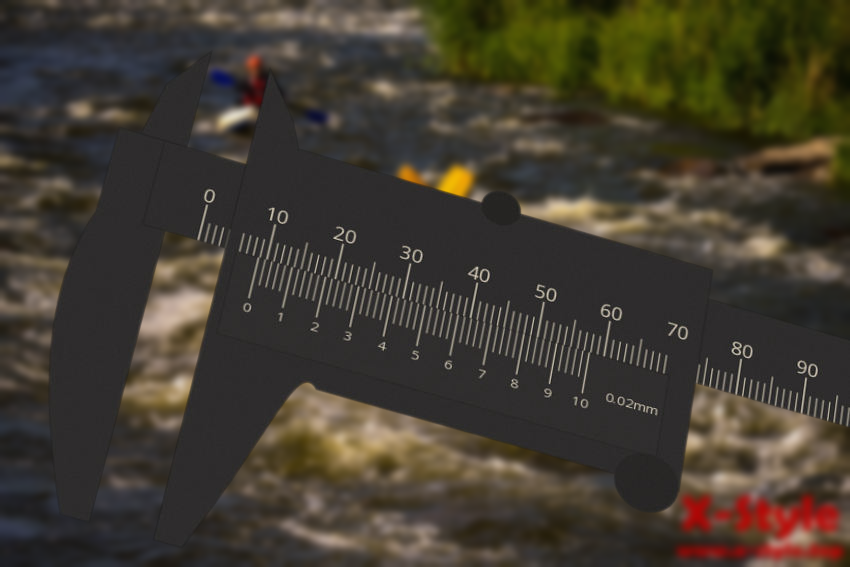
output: 8.8mm
